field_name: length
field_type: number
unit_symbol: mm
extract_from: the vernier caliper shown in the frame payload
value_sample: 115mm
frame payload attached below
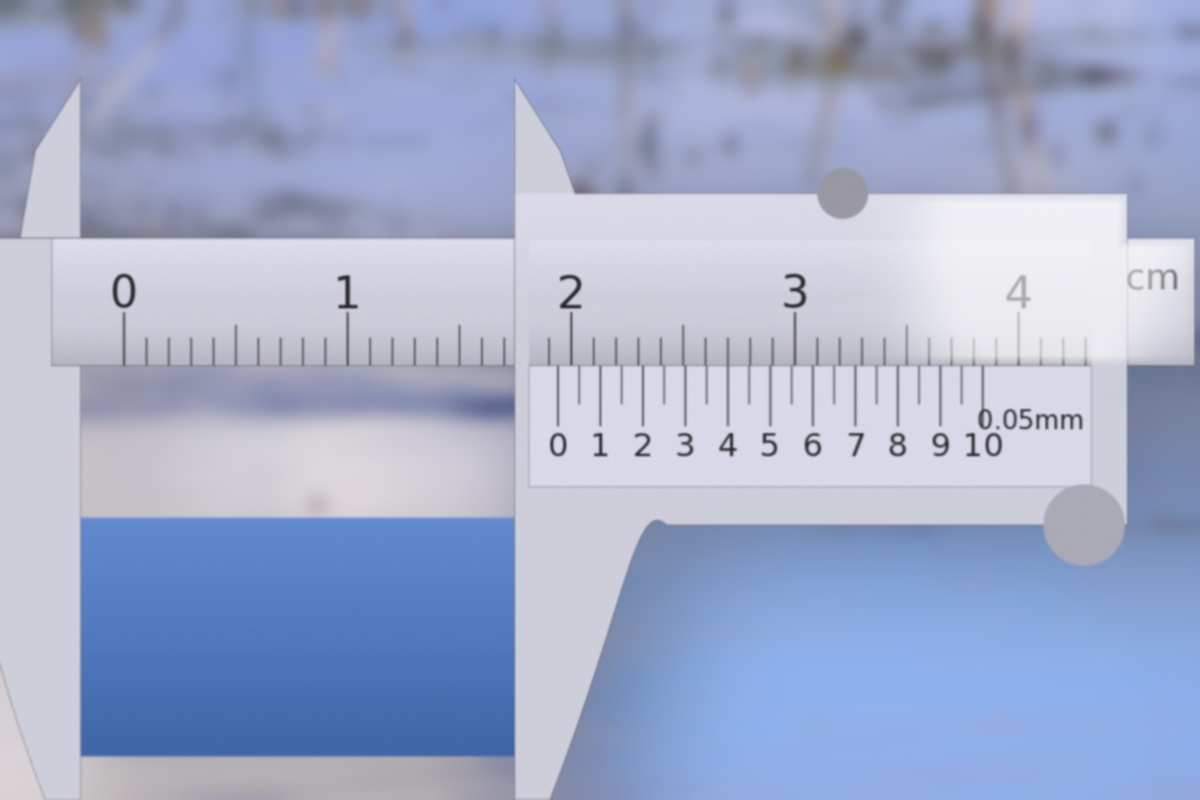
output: 19.4mm
